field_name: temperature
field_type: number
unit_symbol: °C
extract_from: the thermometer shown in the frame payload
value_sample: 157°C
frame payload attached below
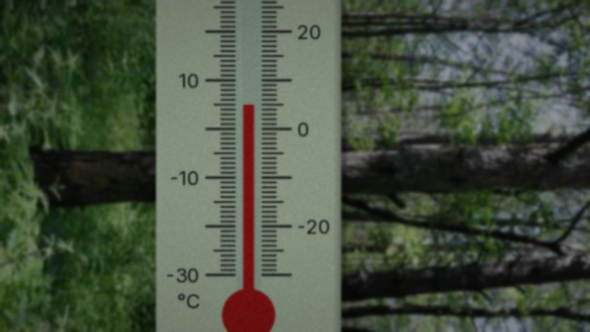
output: 5°C
